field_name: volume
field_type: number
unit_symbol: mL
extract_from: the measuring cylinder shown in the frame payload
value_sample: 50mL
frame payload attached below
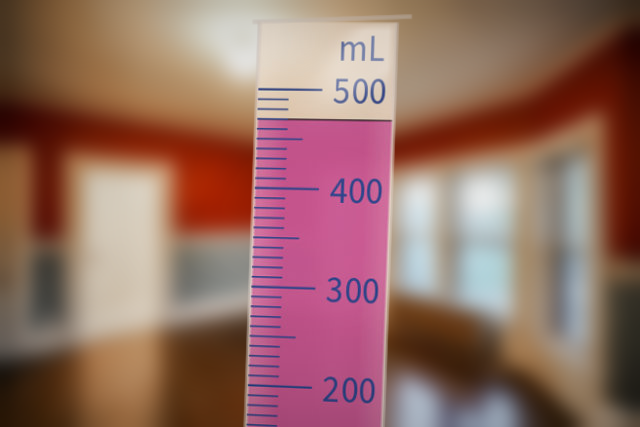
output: 470mL
